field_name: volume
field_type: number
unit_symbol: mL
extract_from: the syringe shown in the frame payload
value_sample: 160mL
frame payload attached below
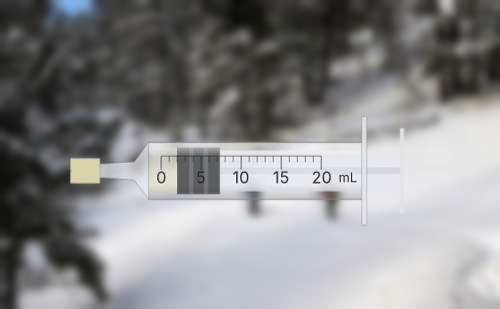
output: 2mL
